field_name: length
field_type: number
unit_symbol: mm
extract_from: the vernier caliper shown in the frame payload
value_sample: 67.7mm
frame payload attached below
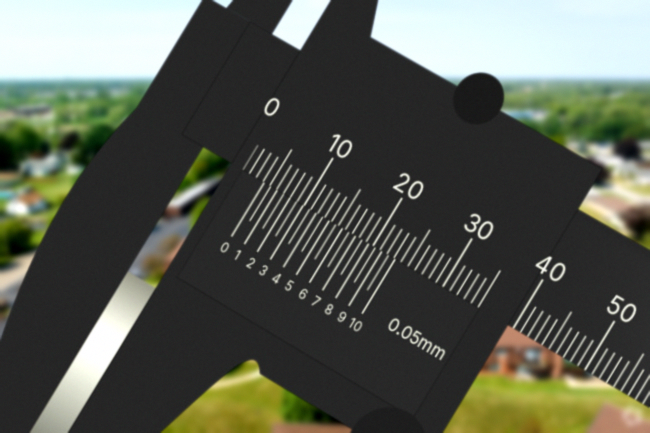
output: 4.2mm
